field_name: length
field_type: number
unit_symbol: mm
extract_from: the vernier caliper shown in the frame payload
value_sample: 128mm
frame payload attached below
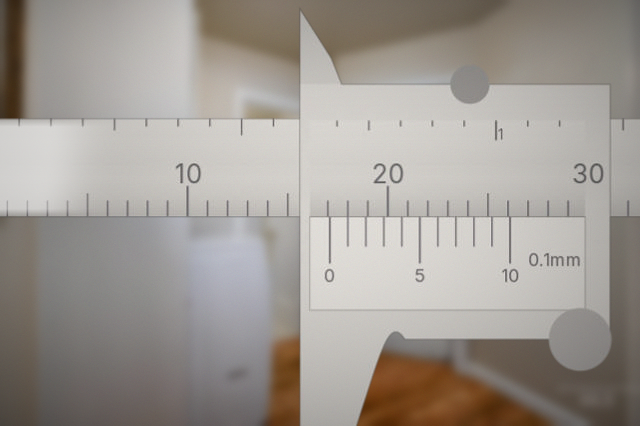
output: 17.1mm
